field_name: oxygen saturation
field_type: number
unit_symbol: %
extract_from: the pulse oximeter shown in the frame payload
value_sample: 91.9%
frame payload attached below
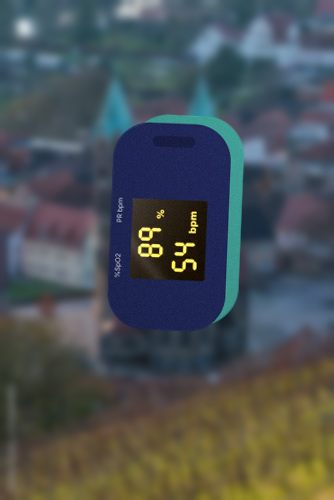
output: 89%
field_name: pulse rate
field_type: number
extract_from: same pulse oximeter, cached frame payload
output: 54bpm
